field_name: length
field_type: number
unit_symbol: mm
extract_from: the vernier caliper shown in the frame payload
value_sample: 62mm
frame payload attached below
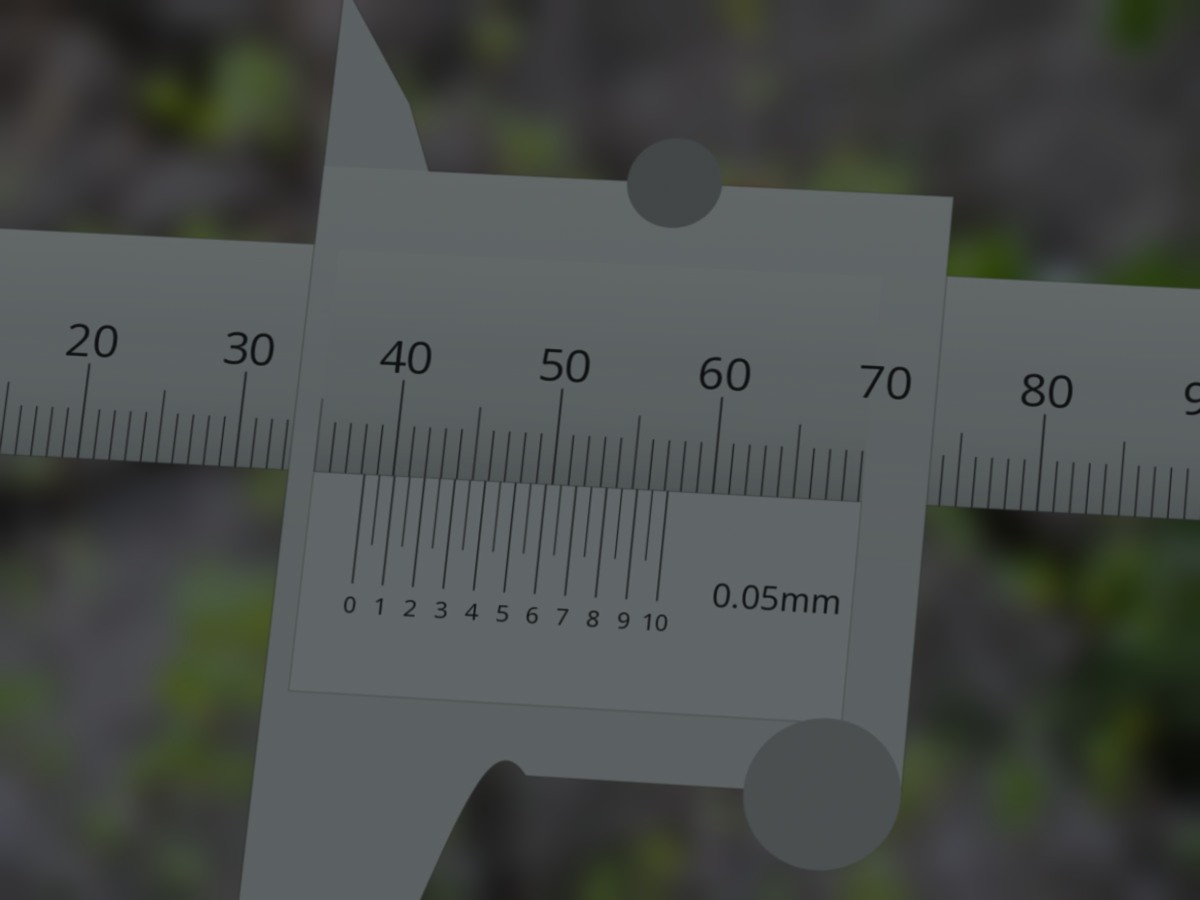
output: 38.2mm
